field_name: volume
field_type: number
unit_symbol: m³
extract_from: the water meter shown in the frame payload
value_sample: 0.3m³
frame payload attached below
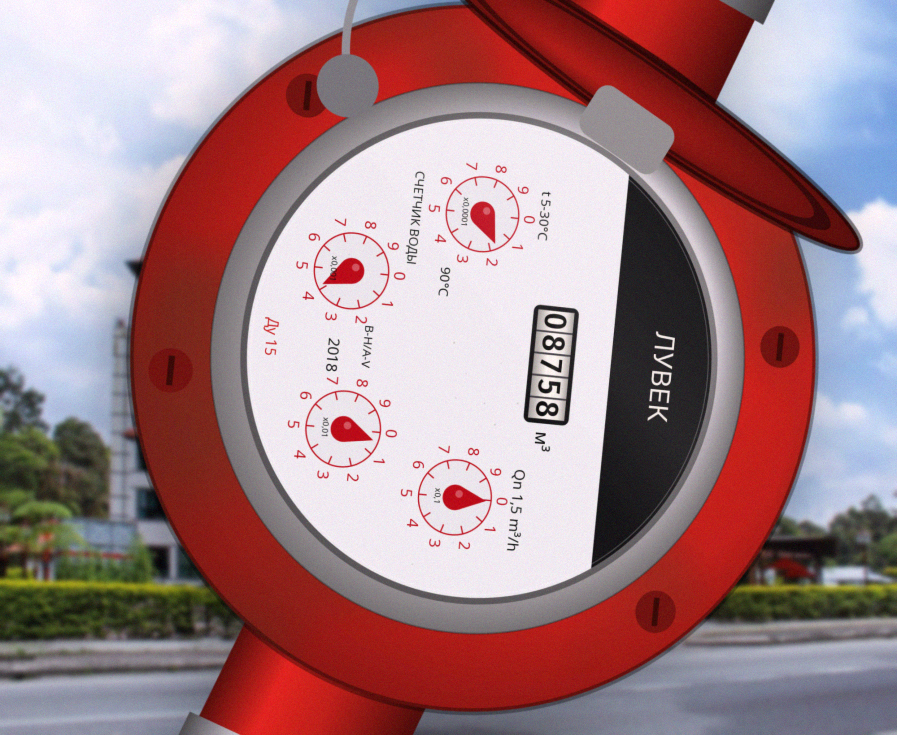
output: 8758.0041m³
